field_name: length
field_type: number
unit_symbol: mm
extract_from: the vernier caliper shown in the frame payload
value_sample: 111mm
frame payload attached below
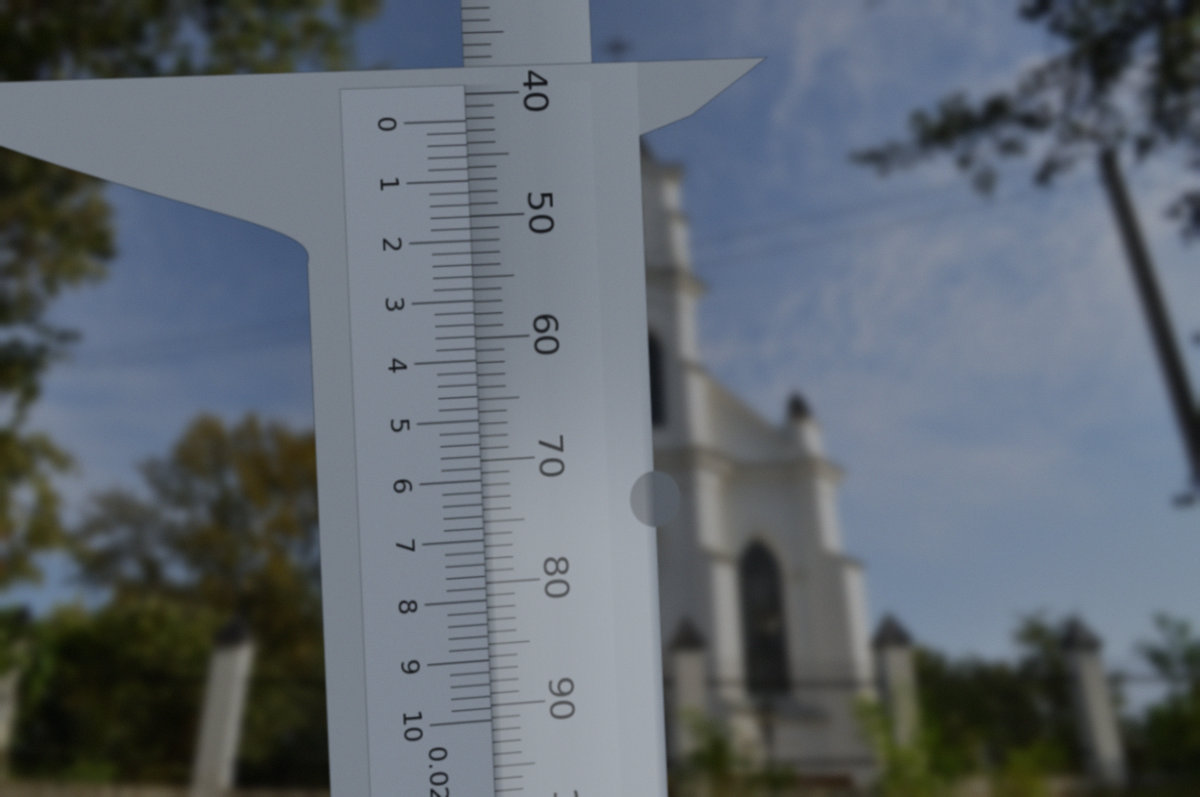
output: 42.2mm
